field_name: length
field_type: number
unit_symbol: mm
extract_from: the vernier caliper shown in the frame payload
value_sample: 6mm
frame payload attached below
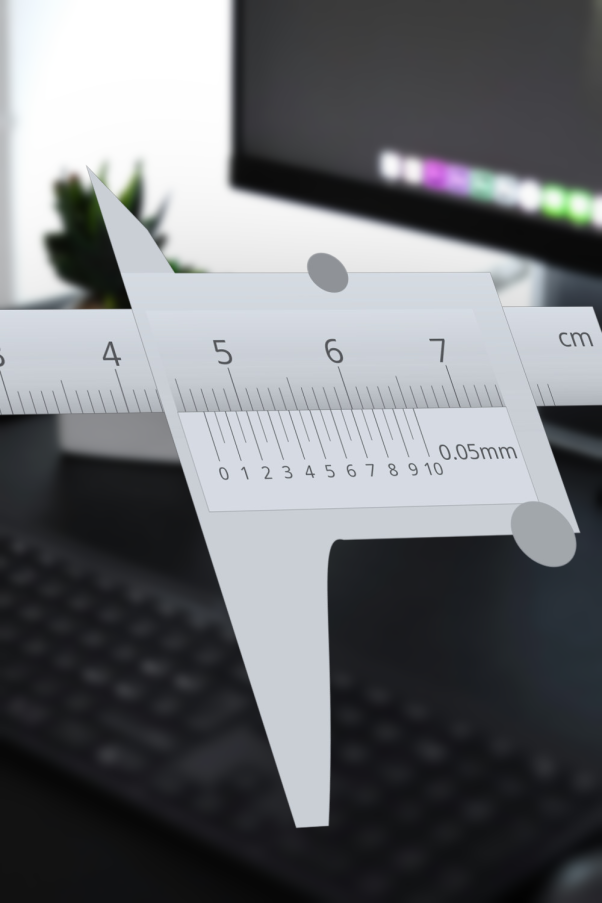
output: 46.6mm
